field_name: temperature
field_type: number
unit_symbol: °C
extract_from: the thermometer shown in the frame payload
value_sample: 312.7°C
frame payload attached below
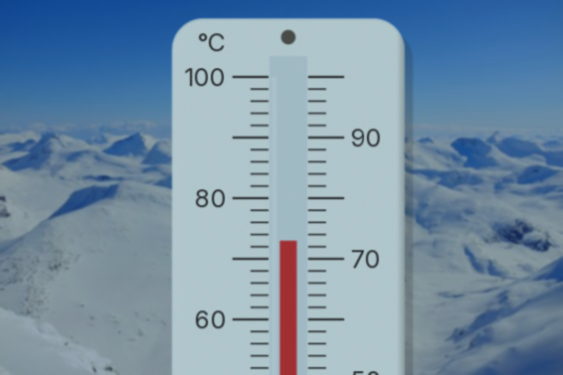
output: 73°C
